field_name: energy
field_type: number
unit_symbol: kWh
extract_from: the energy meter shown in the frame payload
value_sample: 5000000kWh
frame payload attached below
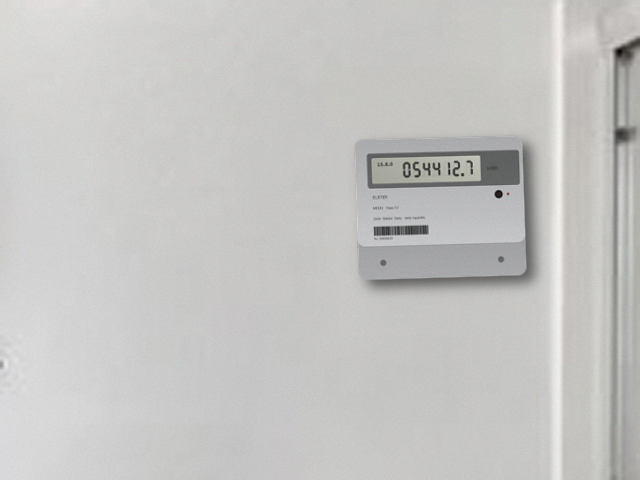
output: 54412.7kWh
